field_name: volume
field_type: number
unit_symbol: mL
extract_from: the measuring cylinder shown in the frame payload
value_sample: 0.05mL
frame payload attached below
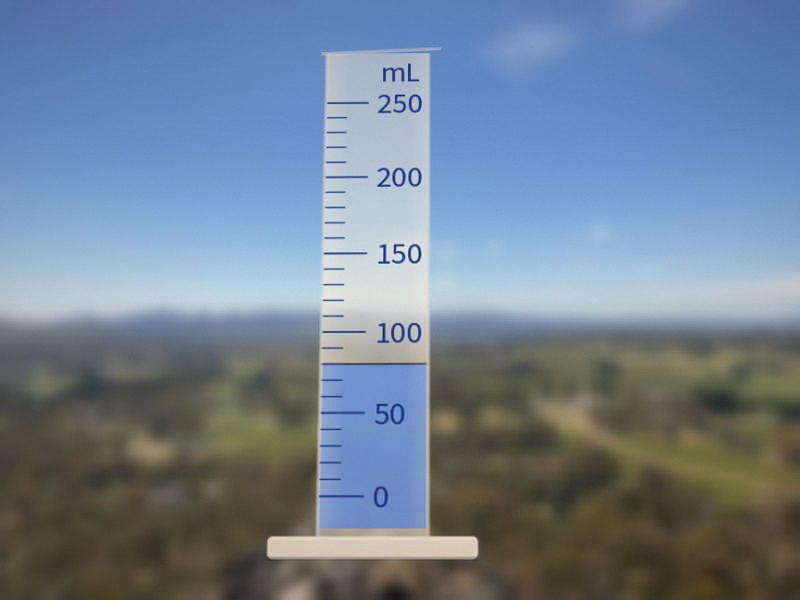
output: 80mL
